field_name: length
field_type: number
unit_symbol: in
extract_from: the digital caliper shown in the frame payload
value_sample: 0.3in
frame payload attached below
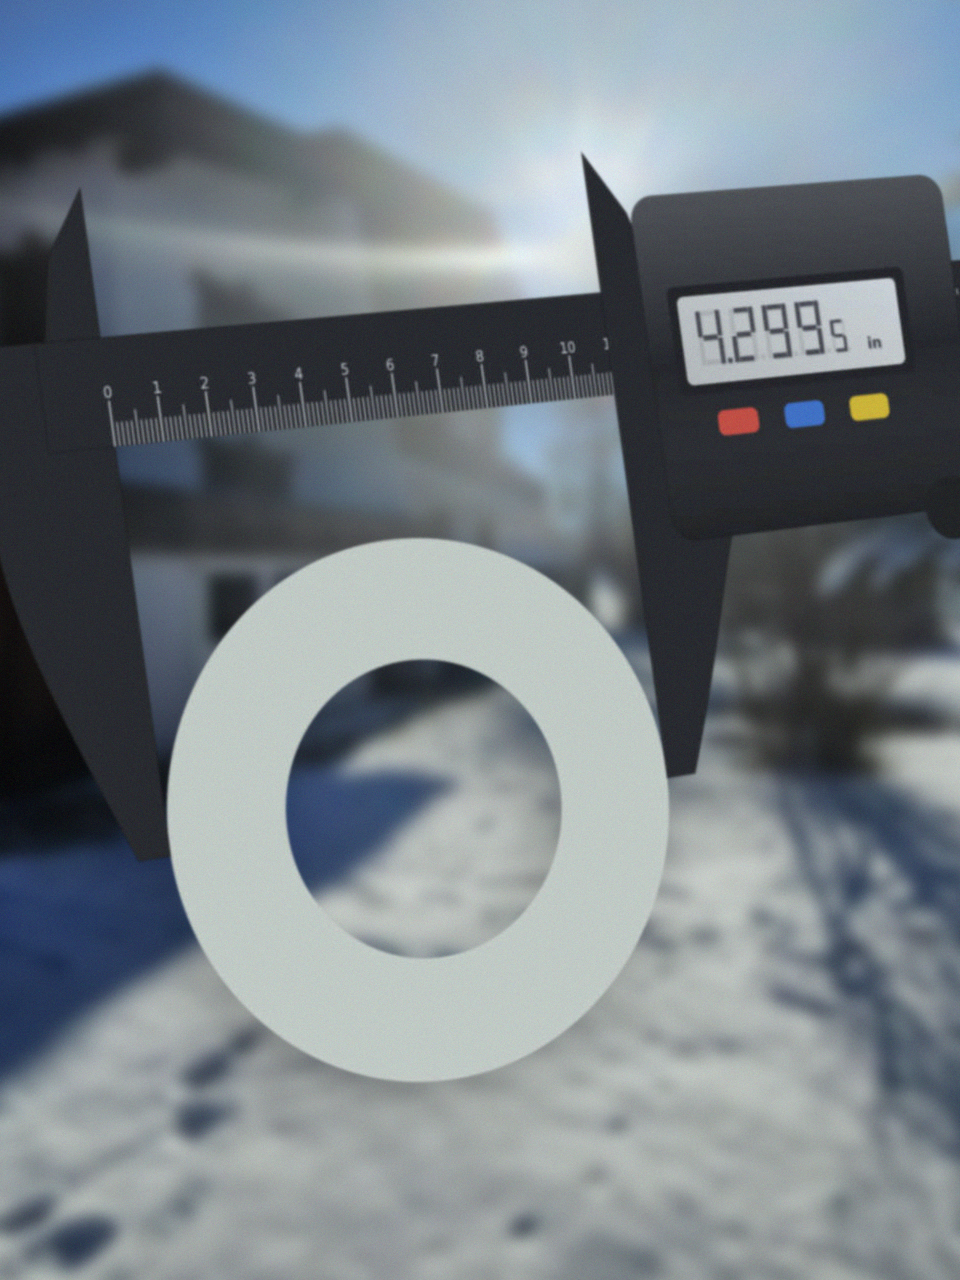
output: 4.2995in
